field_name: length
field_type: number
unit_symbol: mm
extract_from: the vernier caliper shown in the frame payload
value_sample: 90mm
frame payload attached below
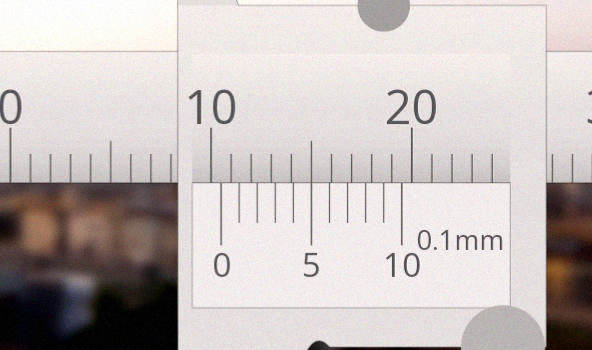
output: 10.5mm
